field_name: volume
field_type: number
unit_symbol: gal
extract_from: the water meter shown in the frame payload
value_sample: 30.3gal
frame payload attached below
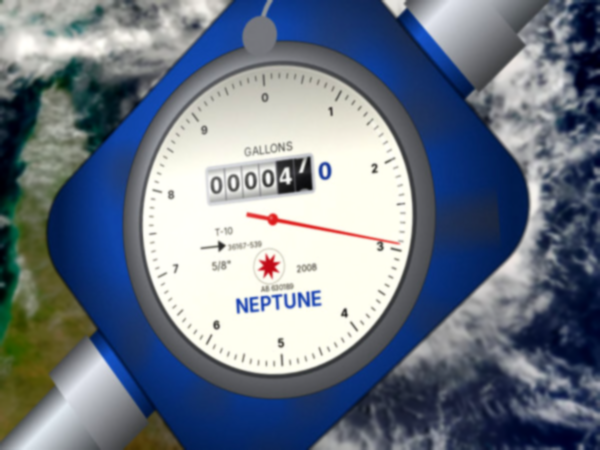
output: 472.9gal
